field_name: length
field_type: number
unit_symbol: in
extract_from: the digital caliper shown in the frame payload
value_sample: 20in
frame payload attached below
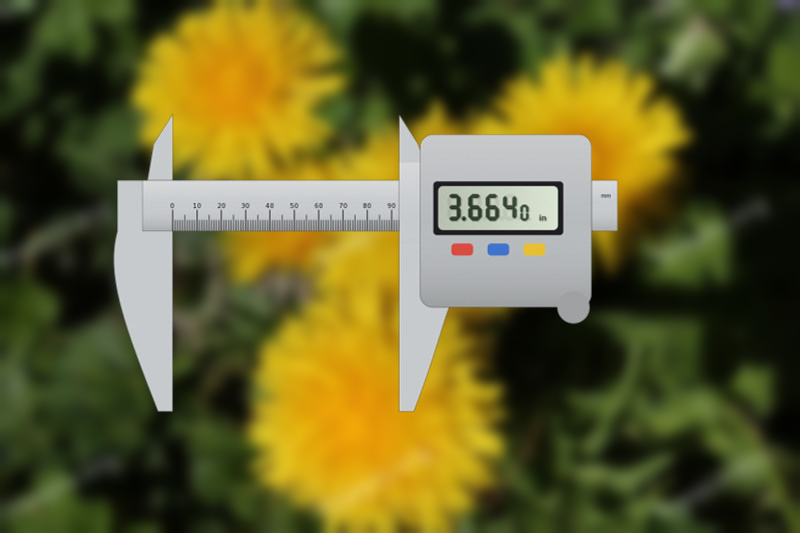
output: 3.6640in
